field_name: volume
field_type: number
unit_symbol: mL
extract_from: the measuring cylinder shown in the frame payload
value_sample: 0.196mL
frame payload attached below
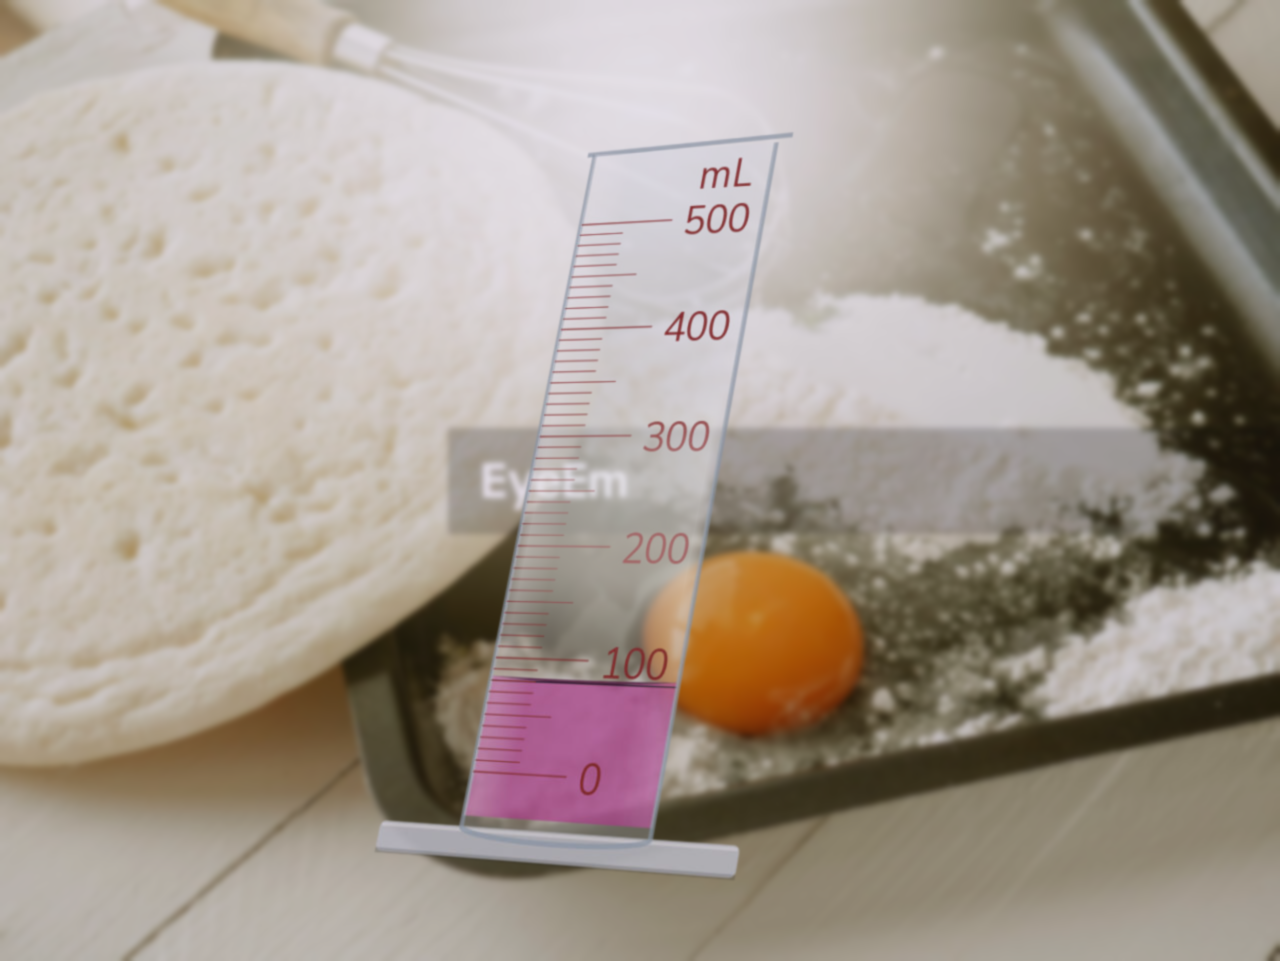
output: 80mL
